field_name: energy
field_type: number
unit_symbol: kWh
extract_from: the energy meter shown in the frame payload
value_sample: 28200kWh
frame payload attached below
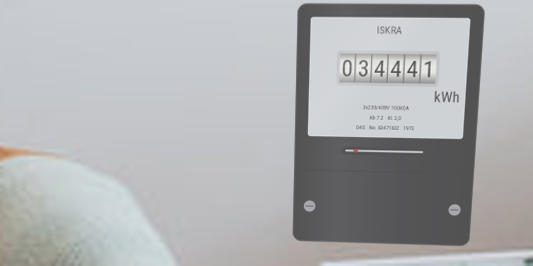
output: 34441kWh
